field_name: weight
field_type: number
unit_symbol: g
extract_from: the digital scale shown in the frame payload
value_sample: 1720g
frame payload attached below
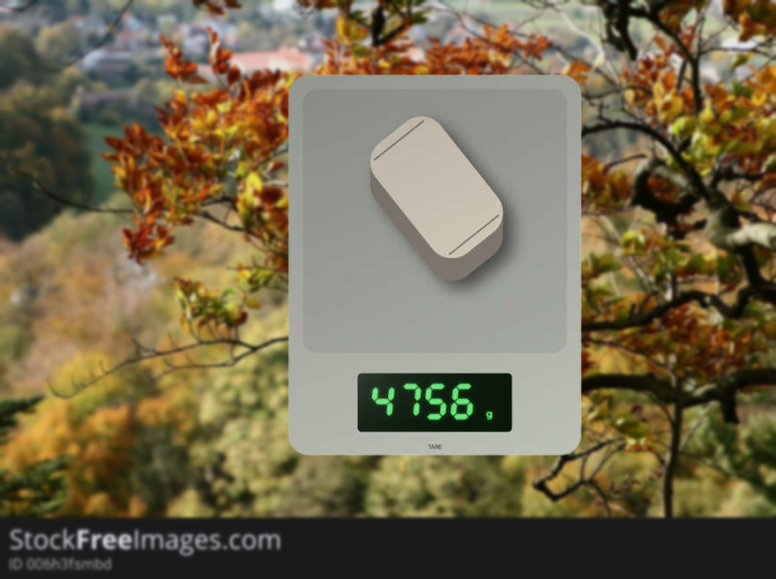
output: 4756g
